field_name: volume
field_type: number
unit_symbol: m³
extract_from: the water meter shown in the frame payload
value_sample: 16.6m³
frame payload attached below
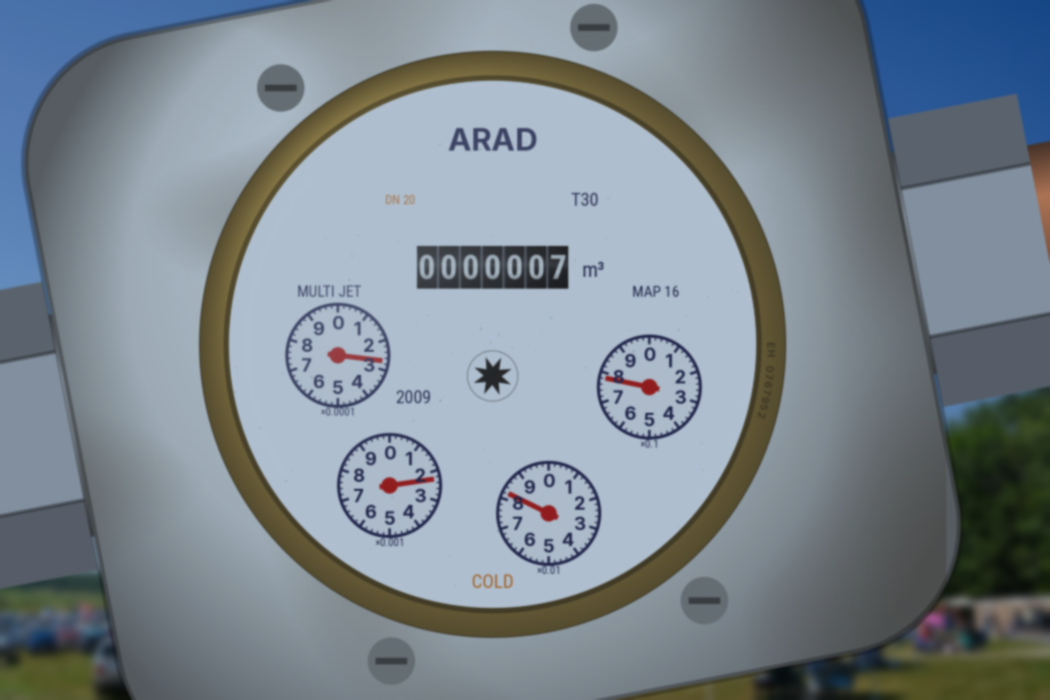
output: 7.7822m³
